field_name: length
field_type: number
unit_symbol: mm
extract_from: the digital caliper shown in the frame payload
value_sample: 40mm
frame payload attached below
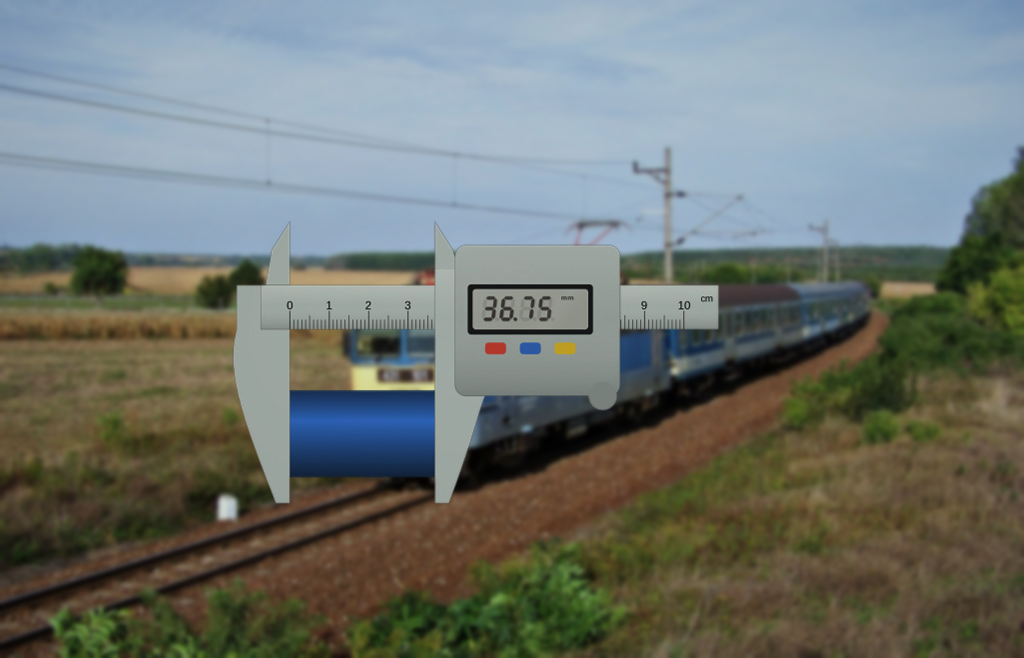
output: 36.75mm
